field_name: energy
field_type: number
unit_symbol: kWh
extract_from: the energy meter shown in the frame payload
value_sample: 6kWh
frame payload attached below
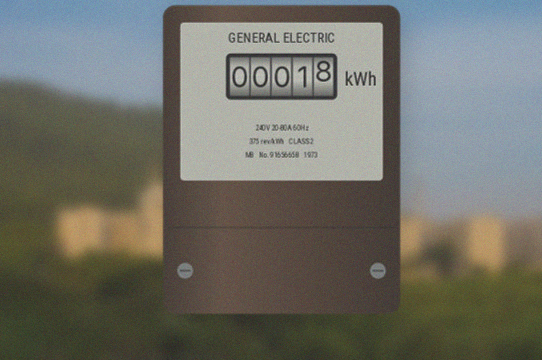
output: 18kWh
